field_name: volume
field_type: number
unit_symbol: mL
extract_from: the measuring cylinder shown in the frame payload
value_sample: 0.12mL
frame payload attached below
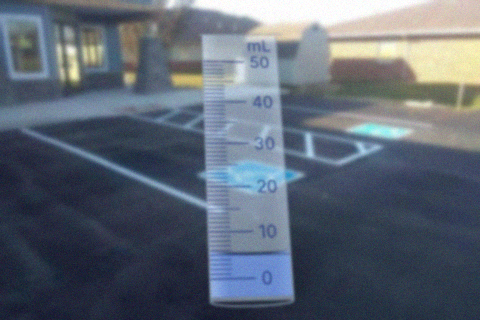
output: 5mL
